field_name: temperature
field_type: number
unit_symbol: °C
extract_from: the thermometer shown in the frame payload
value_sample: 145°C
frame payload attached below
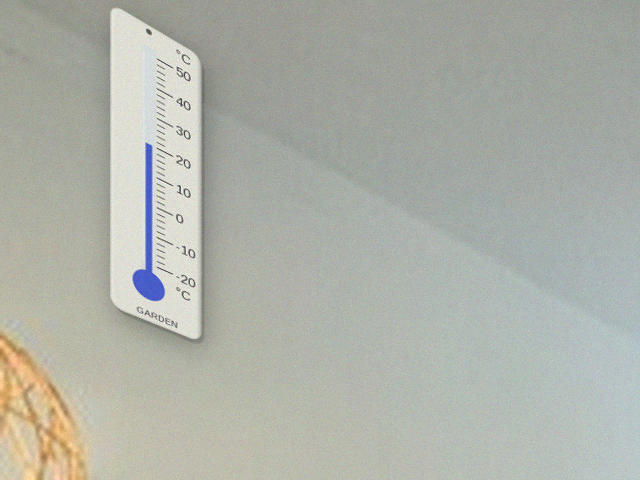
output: 20°C
